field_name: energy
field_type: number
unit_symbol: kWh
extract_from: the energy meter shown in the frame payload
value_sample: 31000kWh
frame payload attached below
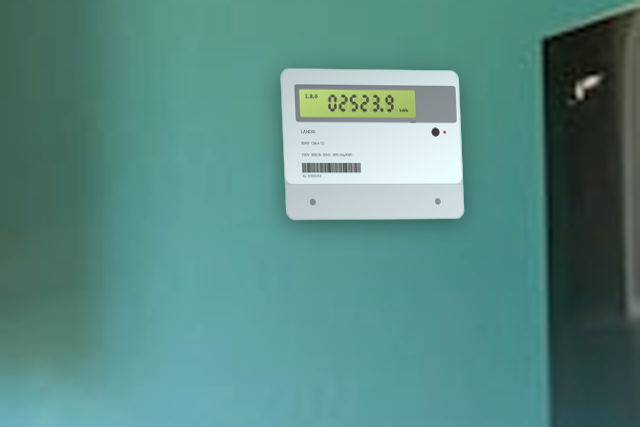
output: 2523.9kWh
